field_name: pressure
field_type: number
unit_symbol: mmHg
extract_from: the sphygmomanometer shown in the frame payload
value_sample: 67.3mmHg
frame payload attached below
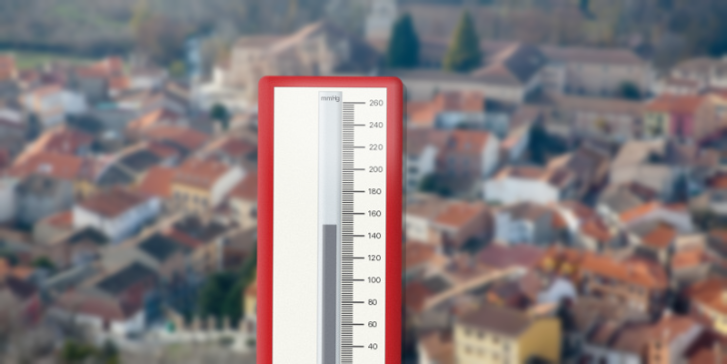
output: 150mmHg
